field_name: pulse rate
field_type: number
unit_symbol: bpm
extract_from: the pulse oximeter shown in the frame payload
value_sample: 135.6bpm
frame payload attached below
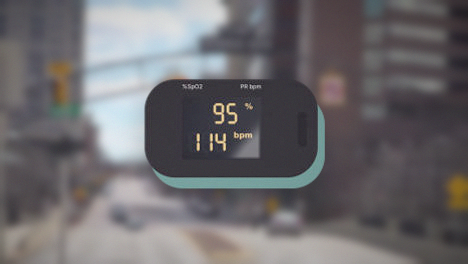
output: 114bpm
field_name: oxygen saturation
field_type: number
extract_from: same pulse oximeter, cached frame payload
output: 95%
